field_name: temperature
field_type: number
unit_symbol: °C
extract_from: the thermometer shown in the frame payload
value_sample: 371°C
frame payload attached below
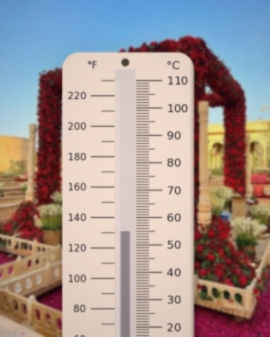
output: 55°C
